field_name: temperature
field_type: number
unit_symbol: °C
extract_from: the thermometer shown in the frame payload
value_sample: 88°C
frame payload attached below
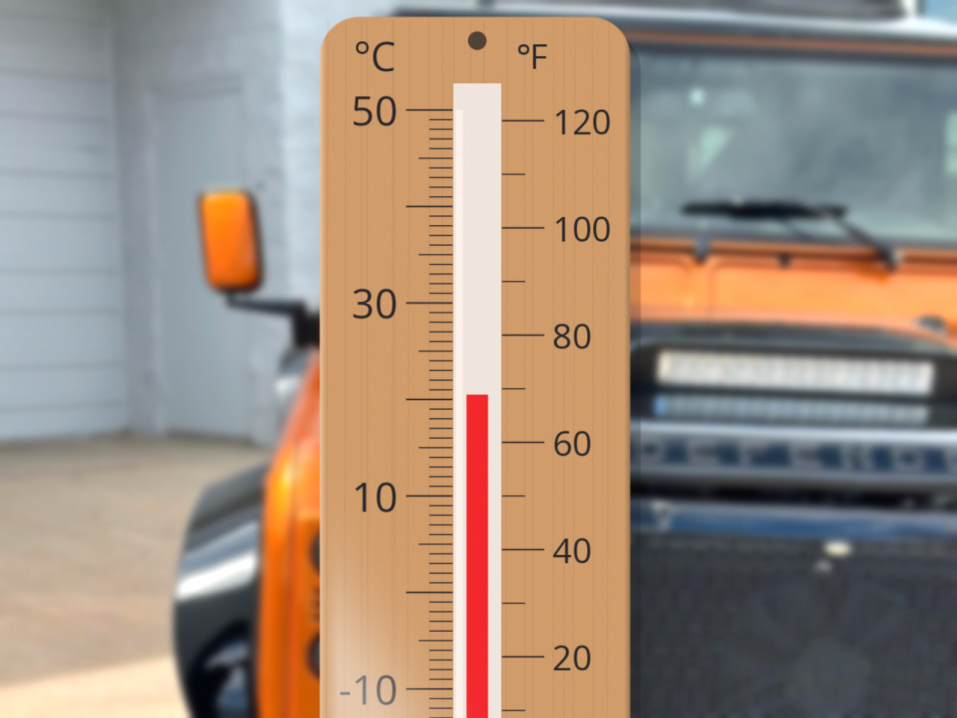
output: 20.5°C
